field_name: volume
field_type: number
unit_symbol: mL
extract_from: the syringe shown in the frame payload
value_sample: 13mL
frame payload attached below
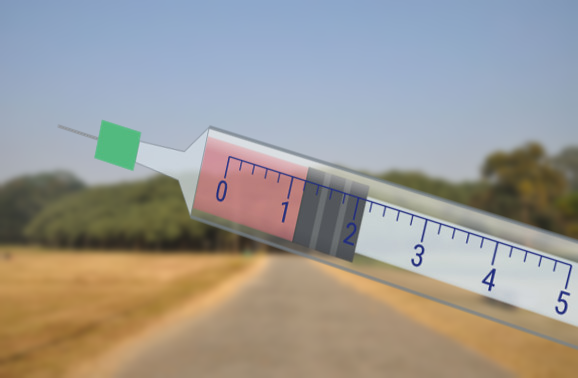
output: 1.2mL
